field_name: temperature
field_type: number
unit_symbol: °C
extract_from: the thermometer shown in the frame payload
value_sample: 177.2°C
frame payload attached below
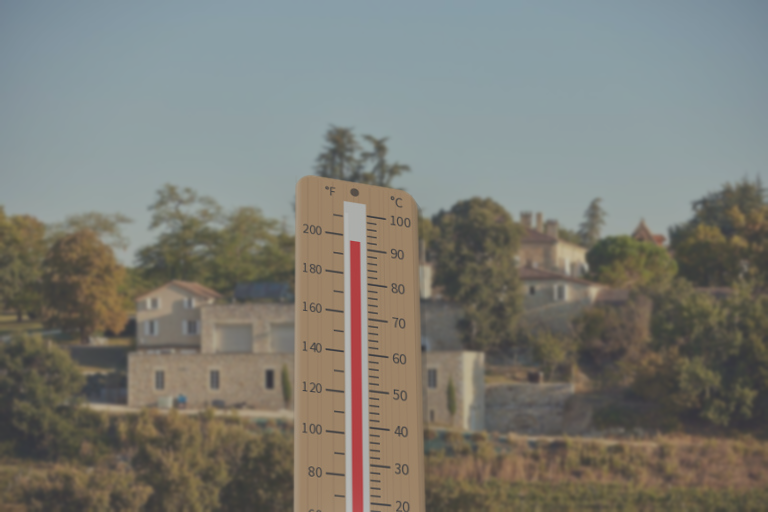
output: 92°C
